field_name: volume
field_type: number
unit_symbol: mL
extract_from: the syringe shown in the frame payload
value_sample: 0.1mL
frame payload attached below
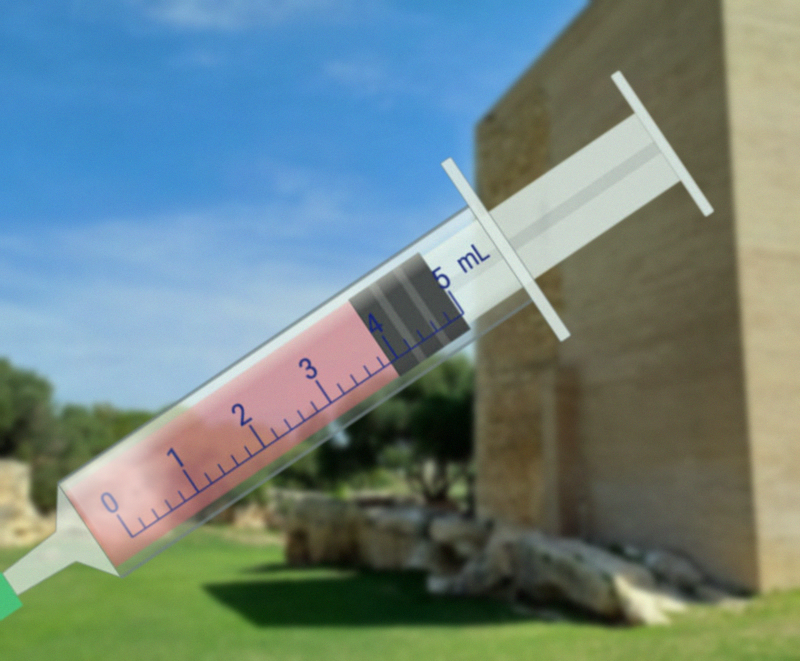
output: 3.9mL
